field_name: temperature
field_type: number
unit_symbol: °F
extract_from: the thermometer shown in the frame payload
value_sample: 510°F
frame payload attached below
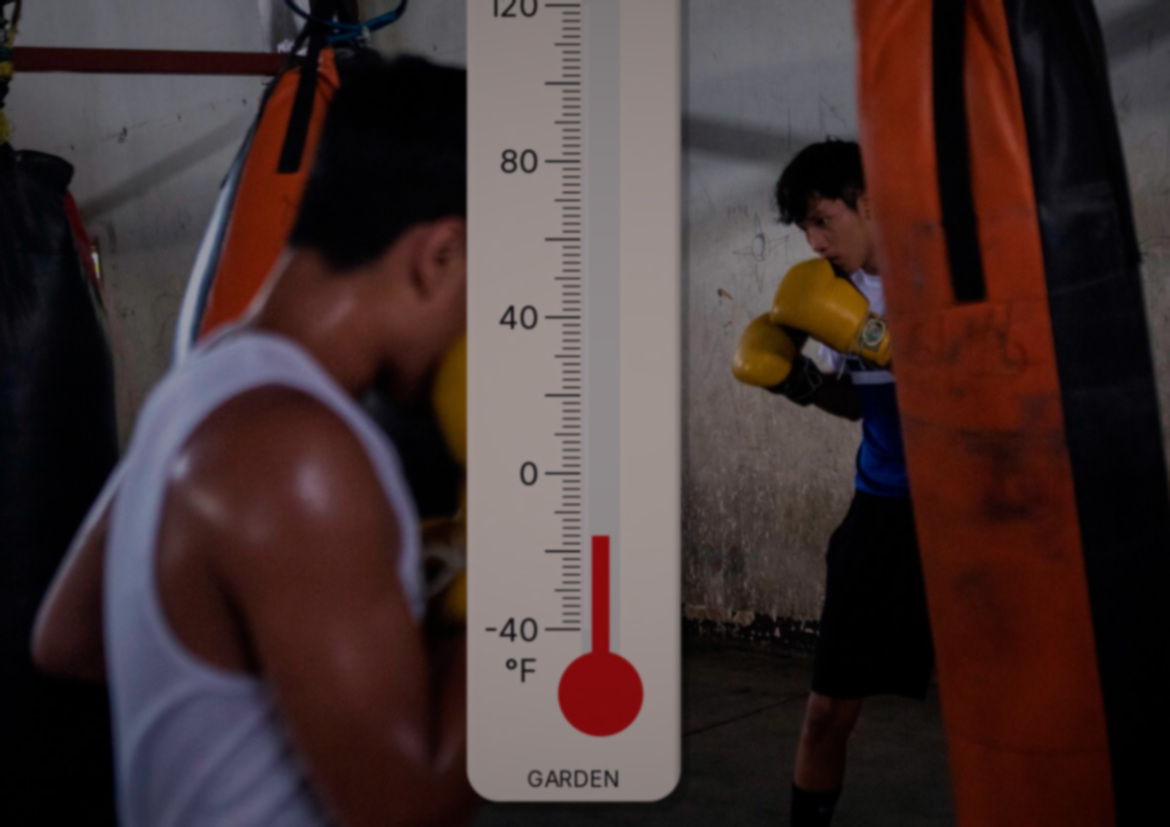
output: -16°F
